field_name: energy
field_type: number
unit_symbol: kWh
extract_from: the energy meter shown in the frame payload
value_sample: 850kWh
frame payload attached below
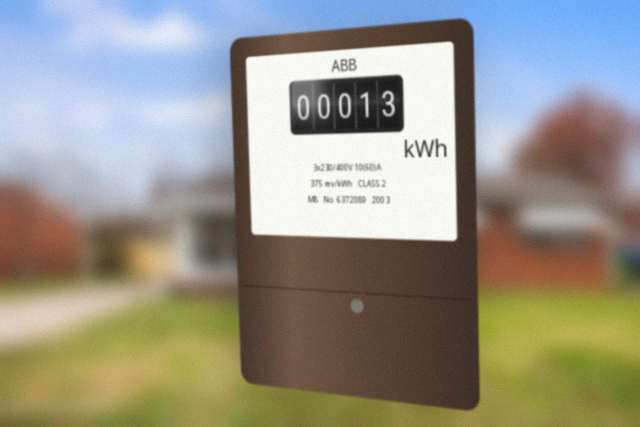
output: 13kWh
